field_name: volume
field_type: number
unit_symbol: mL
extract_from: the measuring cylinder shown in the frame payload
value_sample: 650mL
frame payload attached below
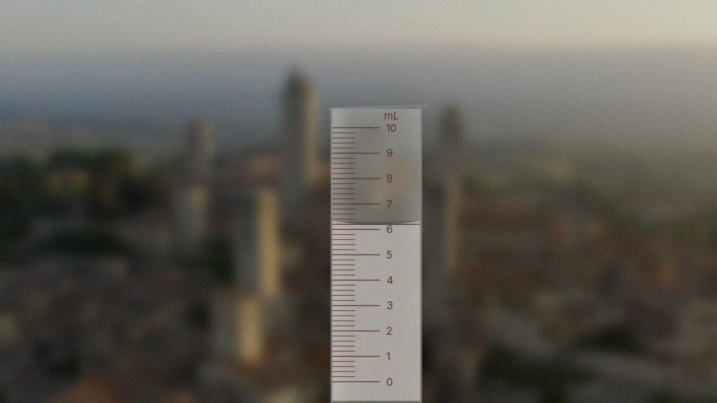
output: 6.2mL
